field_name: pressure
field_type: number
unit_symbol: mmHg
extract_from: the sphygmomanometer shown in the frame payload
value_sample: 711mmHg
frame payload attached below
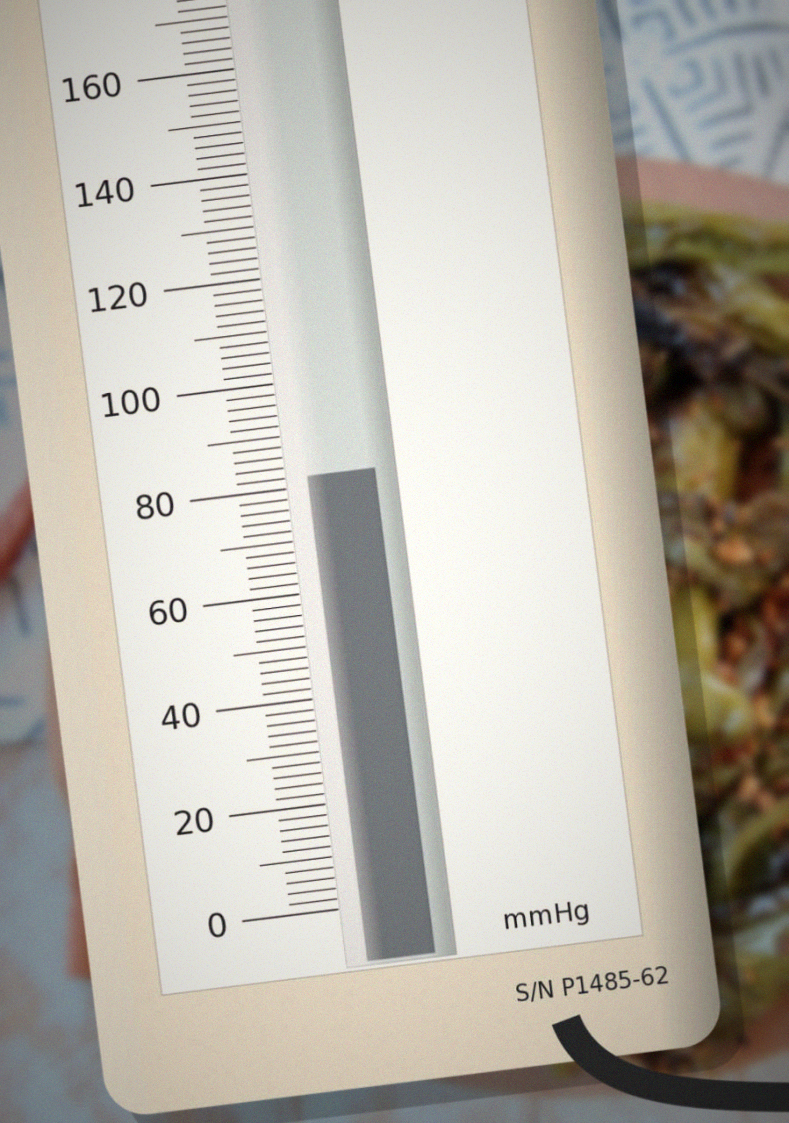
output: 82mmHg
